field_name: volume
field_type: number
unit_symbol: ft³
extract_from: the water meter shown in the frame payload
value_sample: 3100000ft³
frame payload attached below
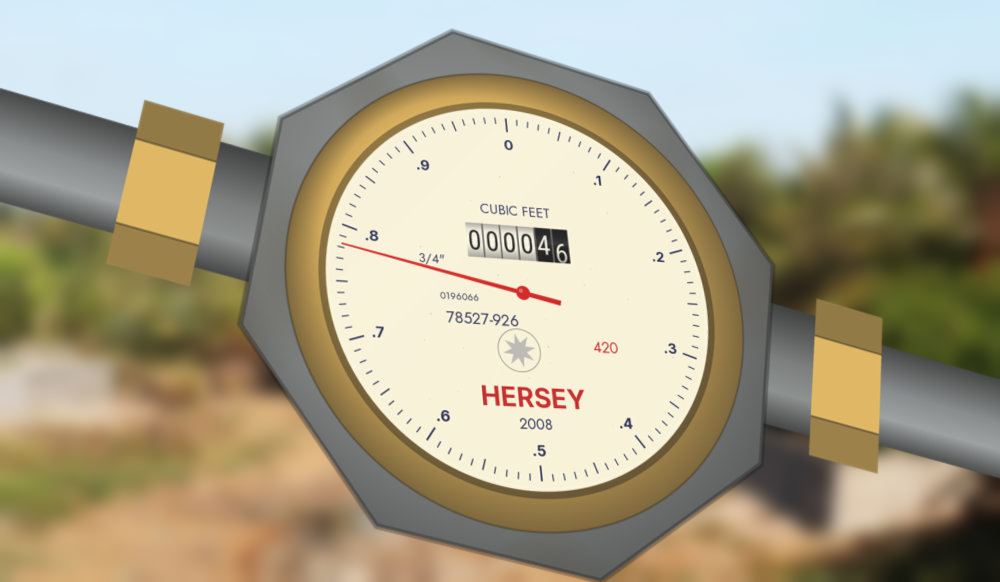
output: 45.78ft³
